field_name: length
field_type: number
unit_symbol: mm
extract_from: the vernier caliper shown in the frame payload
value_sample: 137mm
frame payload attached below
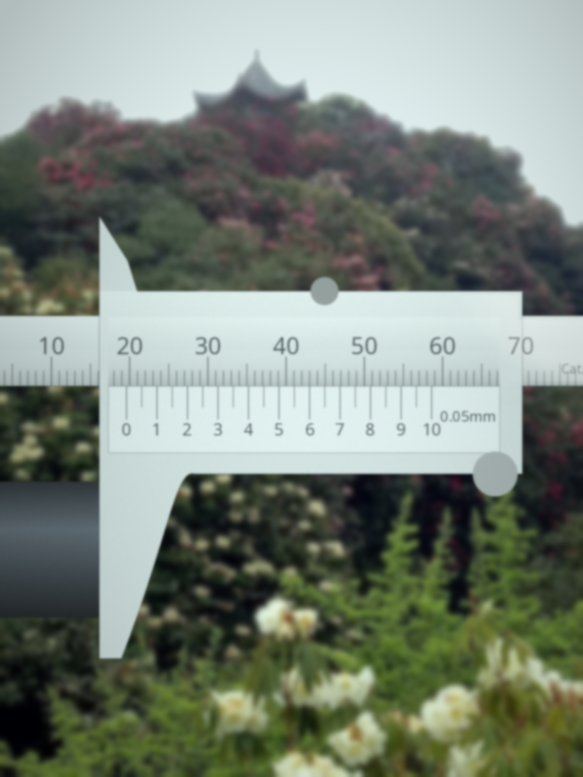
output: 19.6mm
